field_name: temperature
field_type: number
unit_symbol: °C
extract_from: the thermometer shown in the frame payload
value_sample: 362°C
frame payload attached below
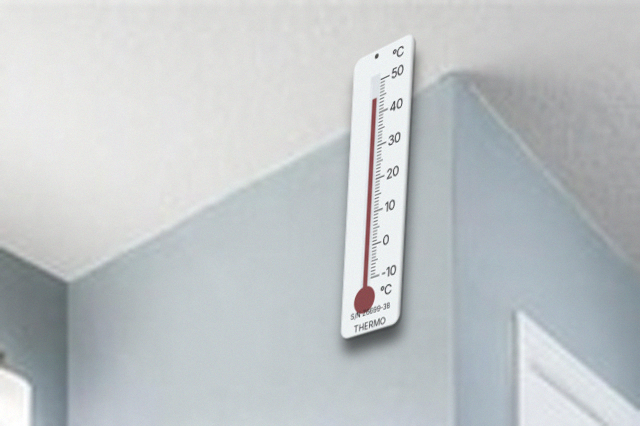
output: 45°C
